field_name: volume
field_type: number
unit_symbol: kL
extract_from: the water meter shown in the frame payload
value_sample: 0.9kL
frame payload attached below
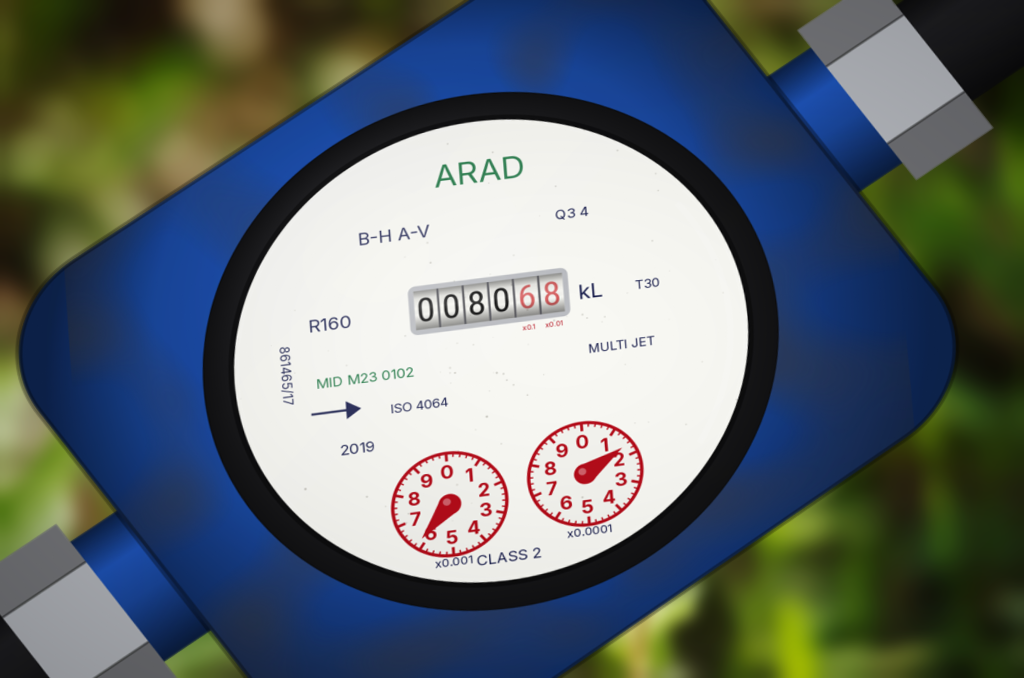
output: 80.6861kL
